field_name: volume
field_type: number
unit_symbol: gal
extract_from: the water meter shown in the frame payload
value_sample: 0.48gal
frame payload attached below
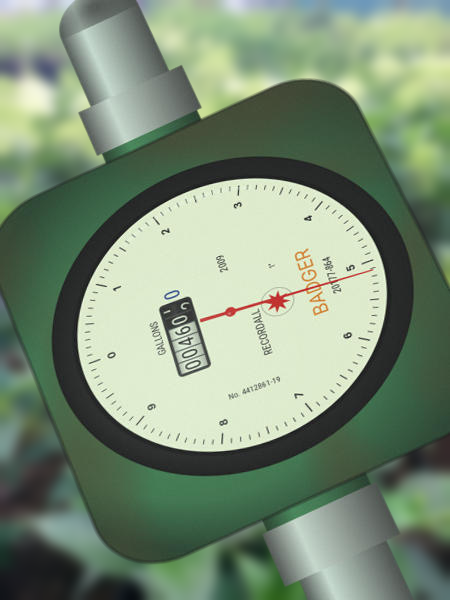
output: 46015.1gal
